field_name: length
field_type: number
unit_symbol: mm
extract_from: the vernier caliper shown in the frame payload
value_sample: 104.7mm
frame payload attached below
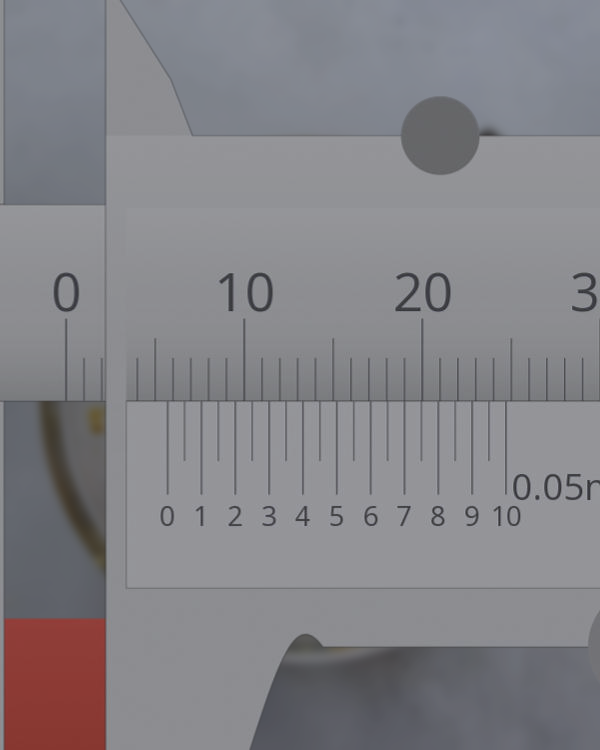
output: 5.7mm
